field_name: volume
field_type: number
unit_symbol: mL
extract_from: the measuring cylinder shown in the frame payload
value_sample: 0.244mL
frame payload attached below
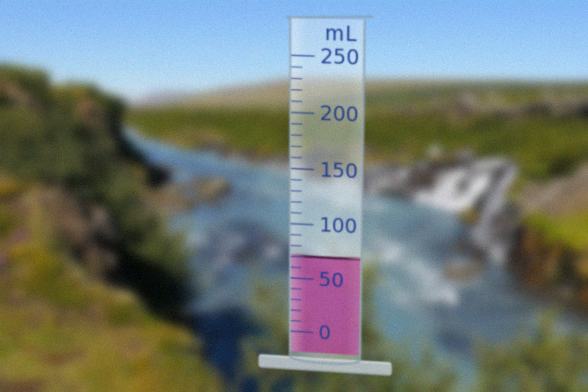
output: 70mL
